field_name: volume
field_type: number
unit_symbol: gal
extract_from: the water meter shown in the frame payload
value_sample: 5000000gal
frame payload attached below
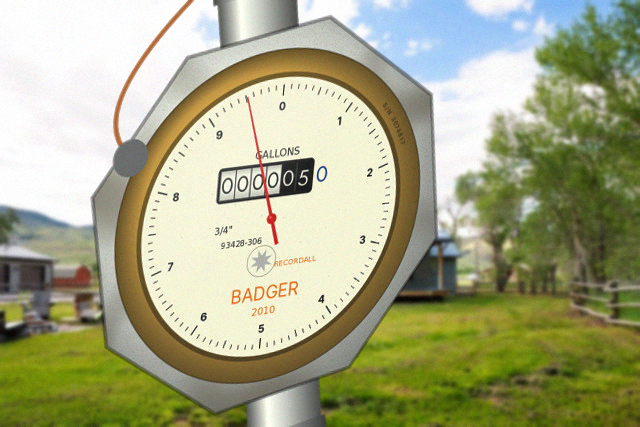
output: 49.5gal
